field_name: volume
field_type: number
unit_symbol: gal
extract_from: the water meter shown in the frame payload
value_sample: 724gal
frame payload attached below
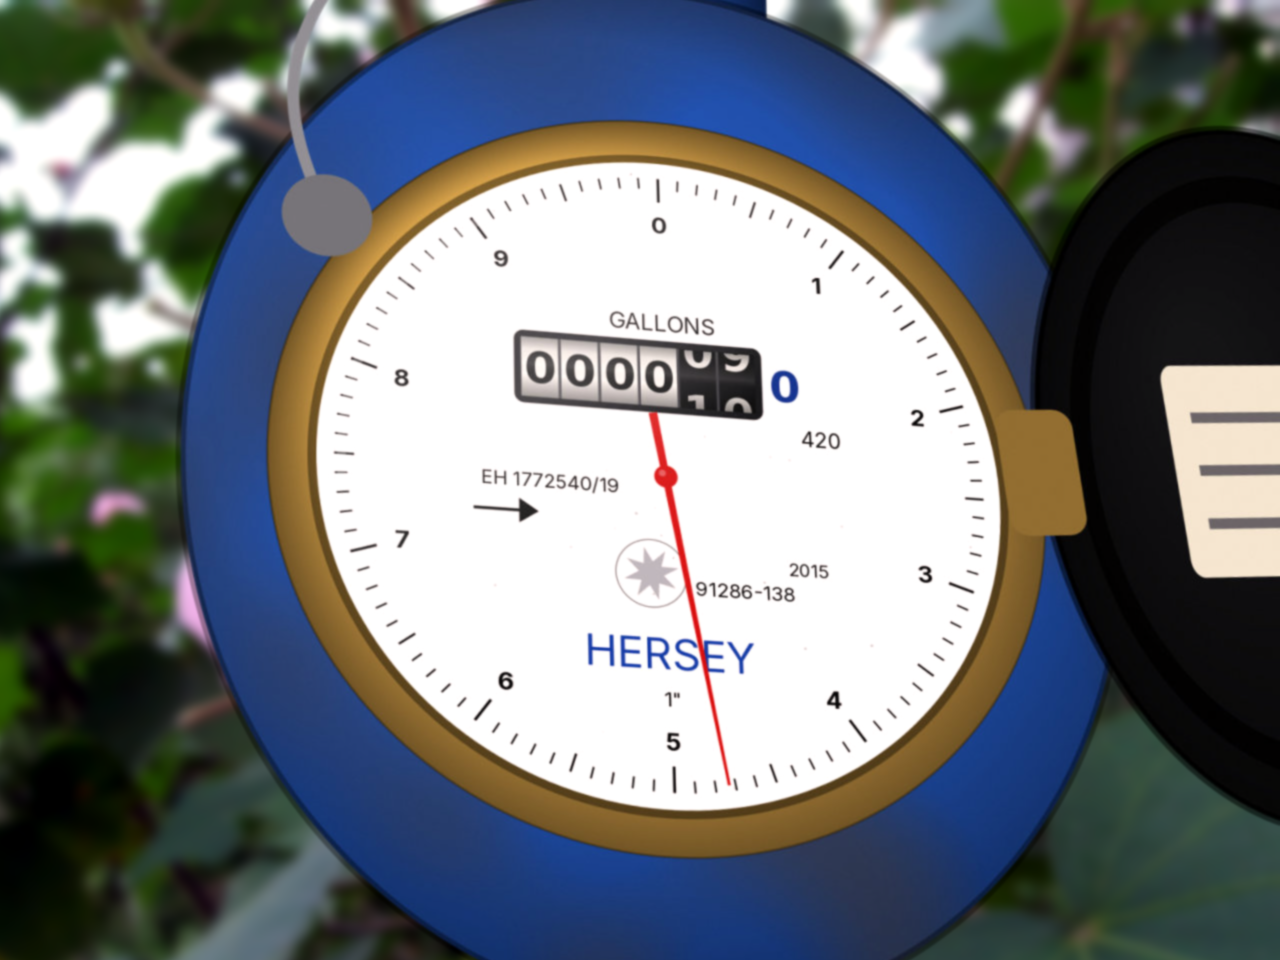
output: 94.7gal
